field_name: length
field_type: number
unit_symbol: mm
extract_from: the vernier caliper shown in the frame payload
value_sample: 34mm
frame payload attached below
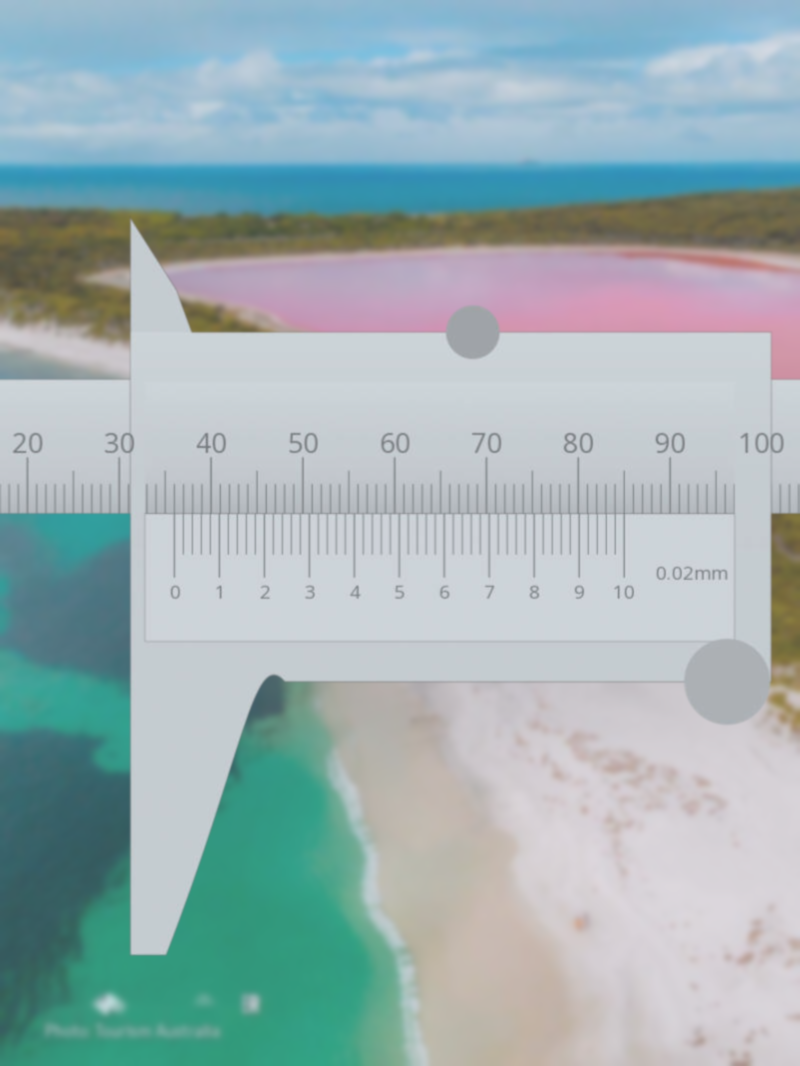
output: 36.0mm
